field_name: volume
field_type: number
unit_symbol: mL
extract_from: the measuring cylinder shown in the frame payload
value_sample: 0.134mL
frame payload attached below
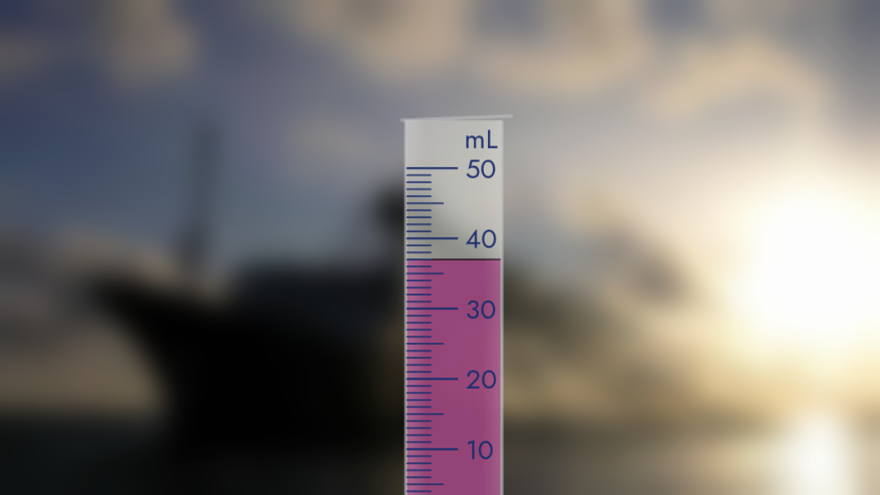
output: 37mL
